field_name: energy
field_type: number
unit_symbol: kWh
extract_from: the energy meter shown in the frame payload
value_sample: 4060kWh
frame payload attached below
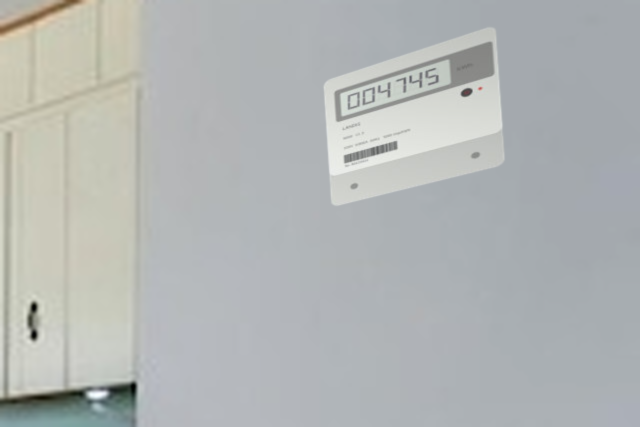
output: 4745kWh
